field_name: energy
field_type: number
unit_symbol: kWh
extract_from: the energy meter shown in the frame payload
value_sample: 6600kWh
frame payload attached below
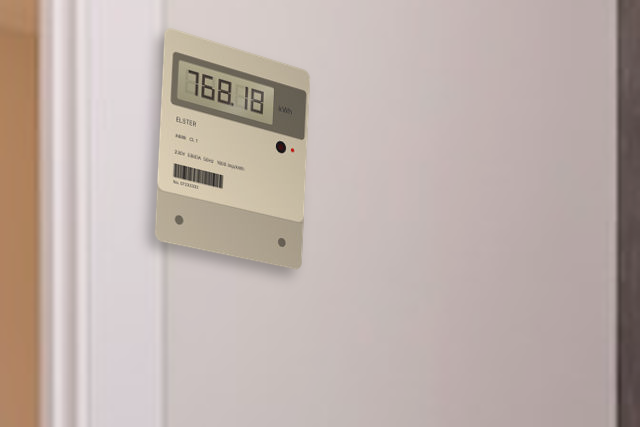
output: 768.18kWh
